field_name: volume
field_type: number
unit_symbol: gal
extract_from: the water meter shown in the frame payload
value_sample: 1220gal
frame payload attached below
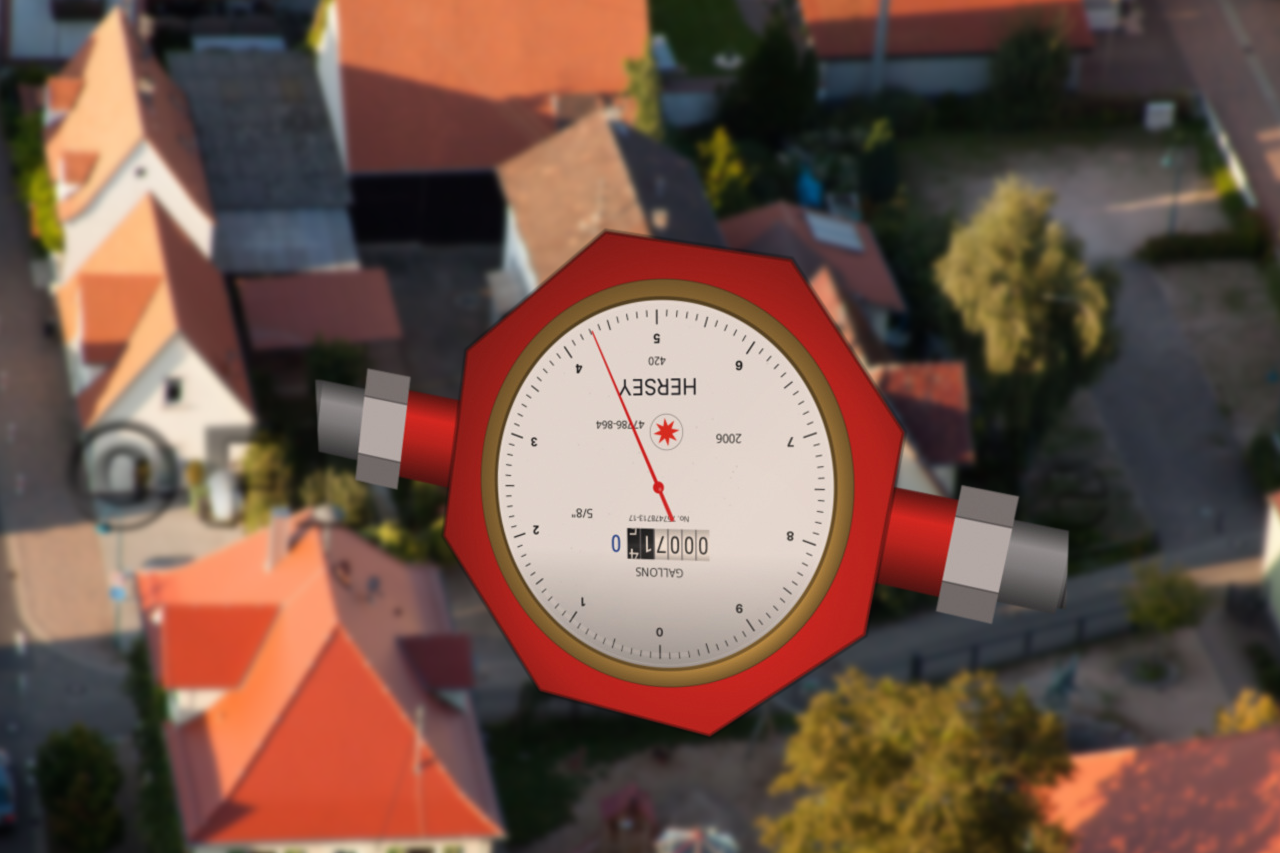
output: 7144.3gal
